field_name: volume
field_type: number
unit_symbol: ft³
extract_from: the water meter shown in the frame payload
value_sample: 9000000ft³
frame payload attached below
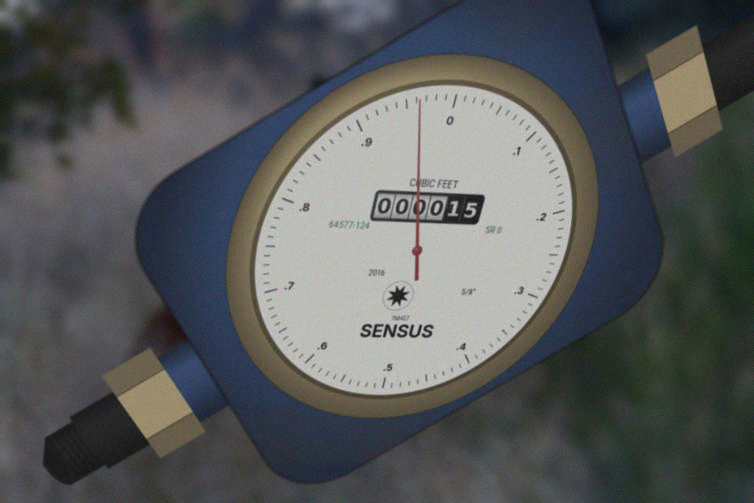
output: 14.96ft³
